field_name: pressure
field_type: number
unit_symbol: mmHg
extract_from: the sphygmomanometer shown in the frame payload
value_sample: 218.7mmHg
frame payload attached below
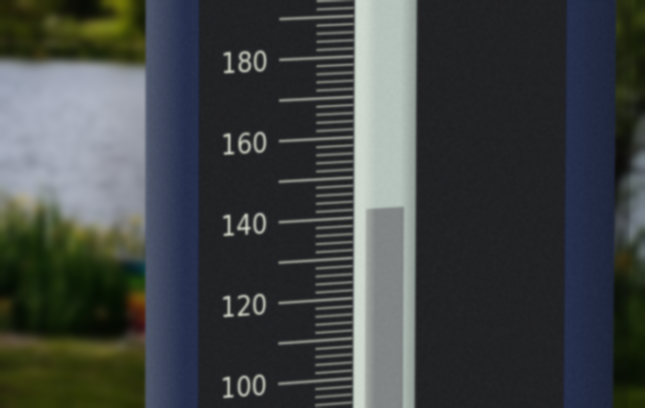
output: 142mmHg
